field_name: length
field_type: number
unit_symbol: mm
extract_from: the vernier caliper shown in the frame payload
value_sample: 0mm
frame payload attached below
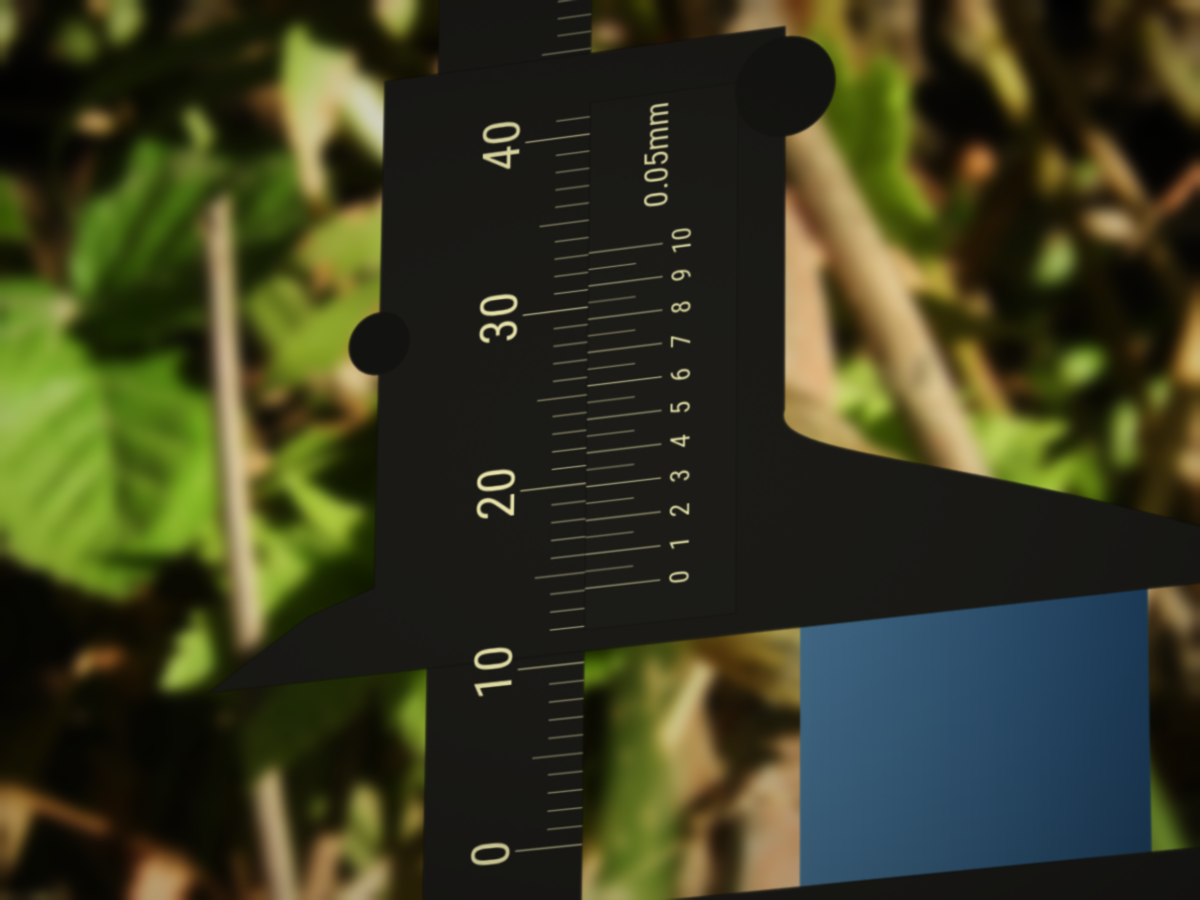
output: 14.1mm
